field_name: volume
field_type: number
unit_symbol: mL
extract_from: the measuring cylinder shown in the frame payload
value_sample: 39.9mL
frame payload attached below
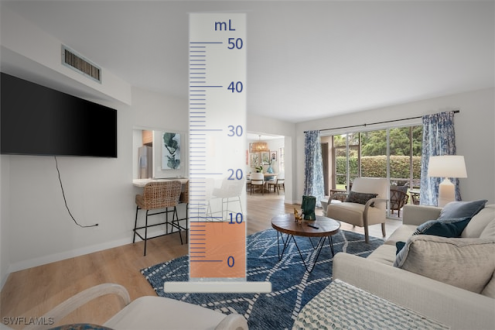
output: 9mL
